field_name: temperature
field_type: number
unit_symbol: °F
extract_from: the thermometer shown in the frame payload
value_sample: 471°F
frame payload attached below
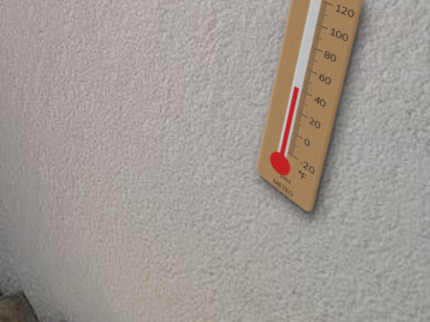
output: 40°F
